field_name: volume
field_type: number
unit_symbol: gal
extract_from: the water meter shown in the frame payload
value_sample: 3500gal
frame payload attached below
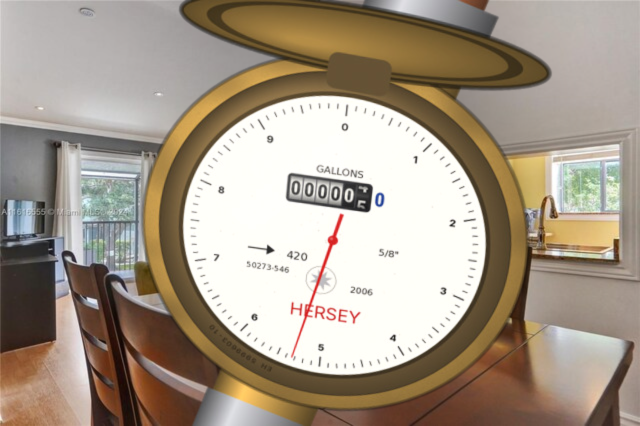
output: 45.3gal
